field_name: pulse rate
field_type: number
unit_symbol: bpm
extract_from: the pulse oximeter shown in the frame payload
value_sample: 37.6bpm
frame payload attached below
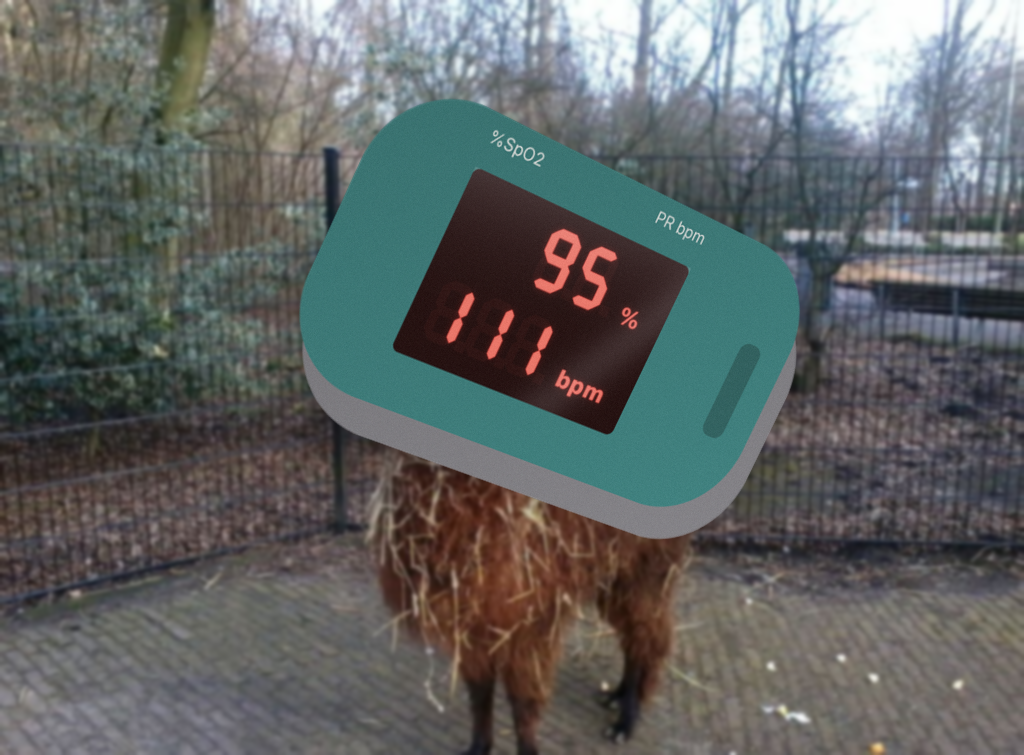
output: 111bpm
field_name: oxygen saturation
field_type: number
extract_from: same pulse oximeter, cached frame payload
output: 95%
